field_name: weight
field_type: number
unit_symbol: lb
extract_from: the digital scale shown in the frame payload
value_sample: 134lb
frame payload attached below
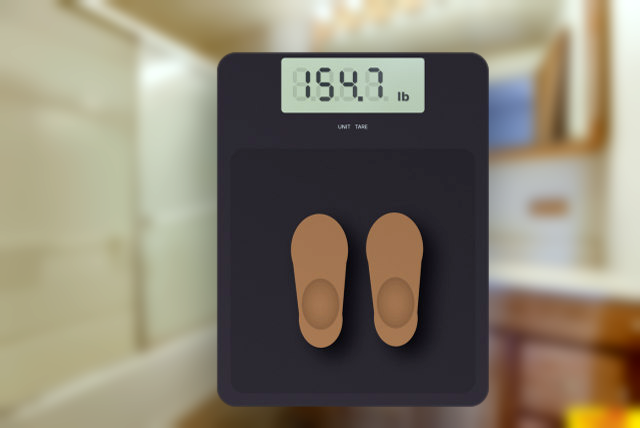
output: 154.7lb
